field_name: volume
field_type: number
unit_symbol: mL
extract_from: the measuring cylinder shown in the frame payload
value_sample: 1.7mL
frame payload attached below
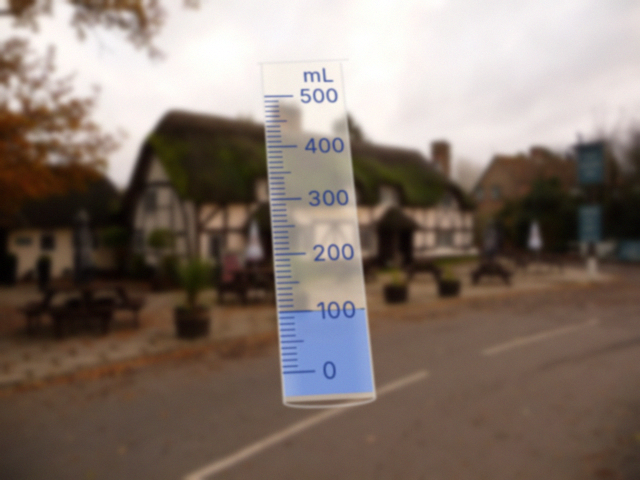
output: 100mL
